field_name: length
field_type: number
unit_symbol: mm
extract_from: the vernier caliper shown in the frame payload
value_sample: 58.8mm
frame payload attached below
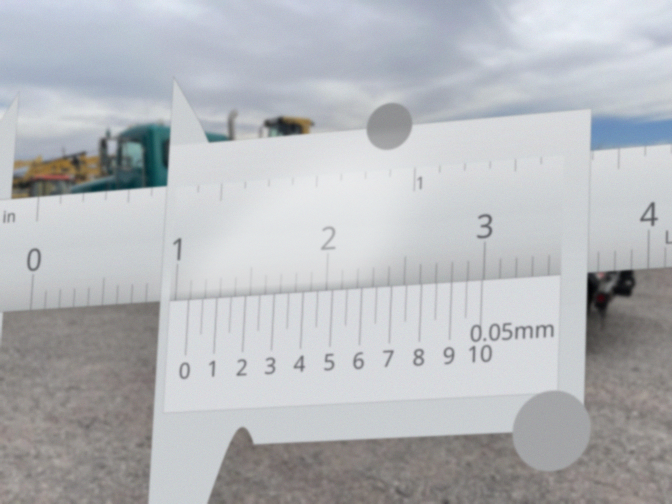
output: 10.9mm
